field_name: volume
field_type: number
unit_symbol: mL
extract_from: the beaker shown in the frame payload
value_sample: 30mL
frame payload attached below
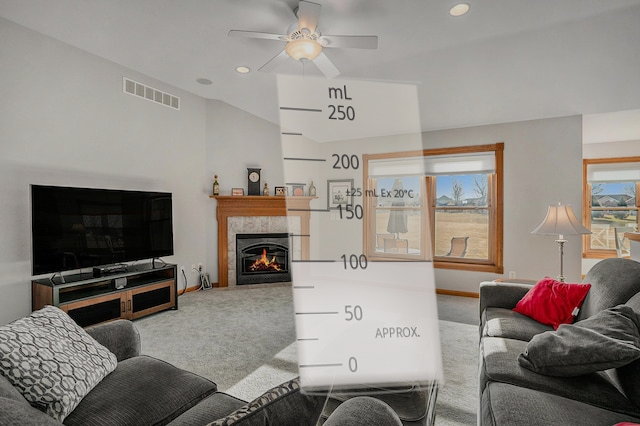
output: 100mL
